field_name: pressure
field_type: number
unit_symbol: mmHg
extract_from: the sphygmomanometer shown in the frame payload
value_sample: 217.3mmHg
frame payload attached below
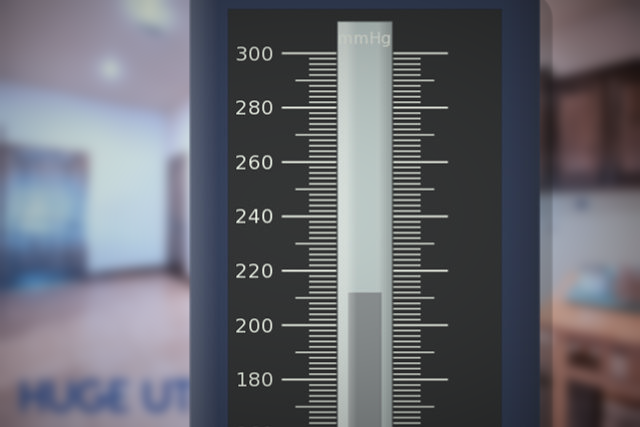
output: 212mmHg
